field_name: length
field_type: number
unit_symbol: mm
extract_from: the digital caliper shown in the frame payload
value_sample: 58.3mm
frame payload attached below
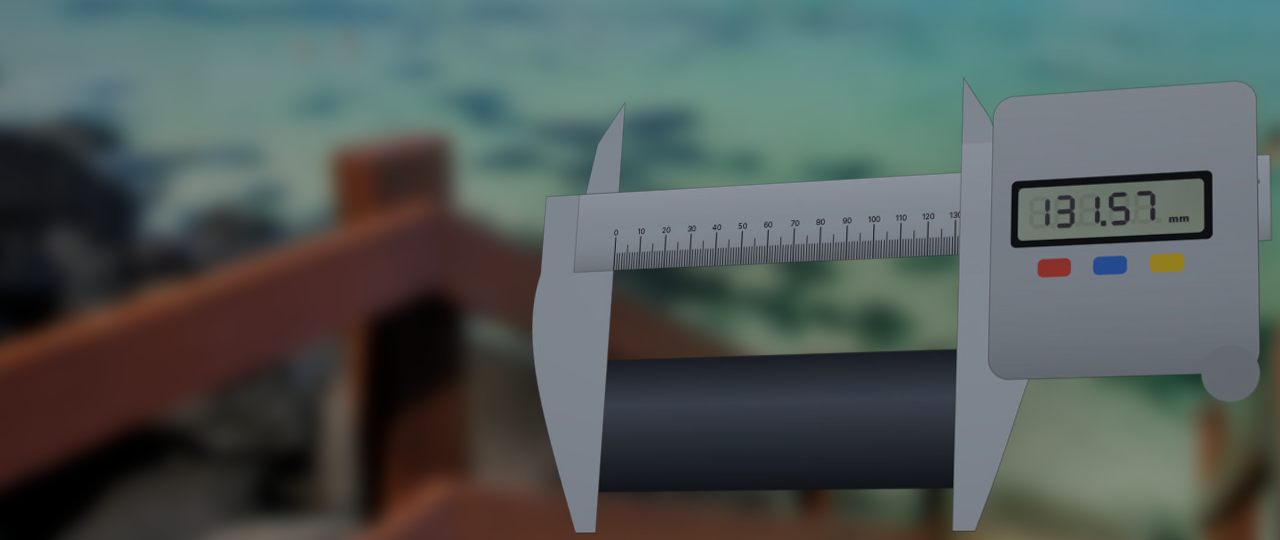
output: 131.57mm
